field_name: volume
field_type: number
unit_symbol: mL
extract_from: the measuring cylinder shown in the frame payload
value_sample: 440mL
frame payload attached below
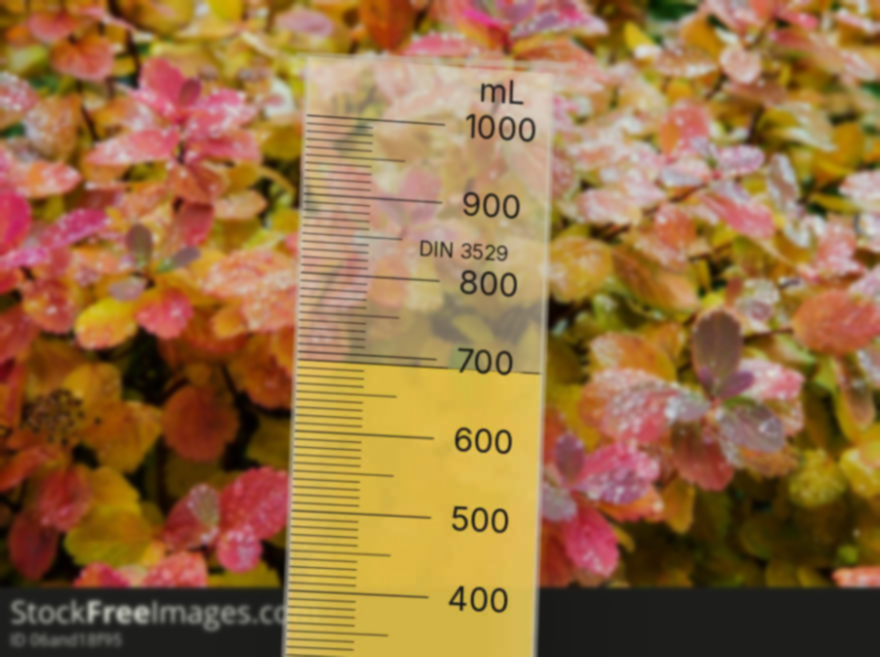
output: 690mL
